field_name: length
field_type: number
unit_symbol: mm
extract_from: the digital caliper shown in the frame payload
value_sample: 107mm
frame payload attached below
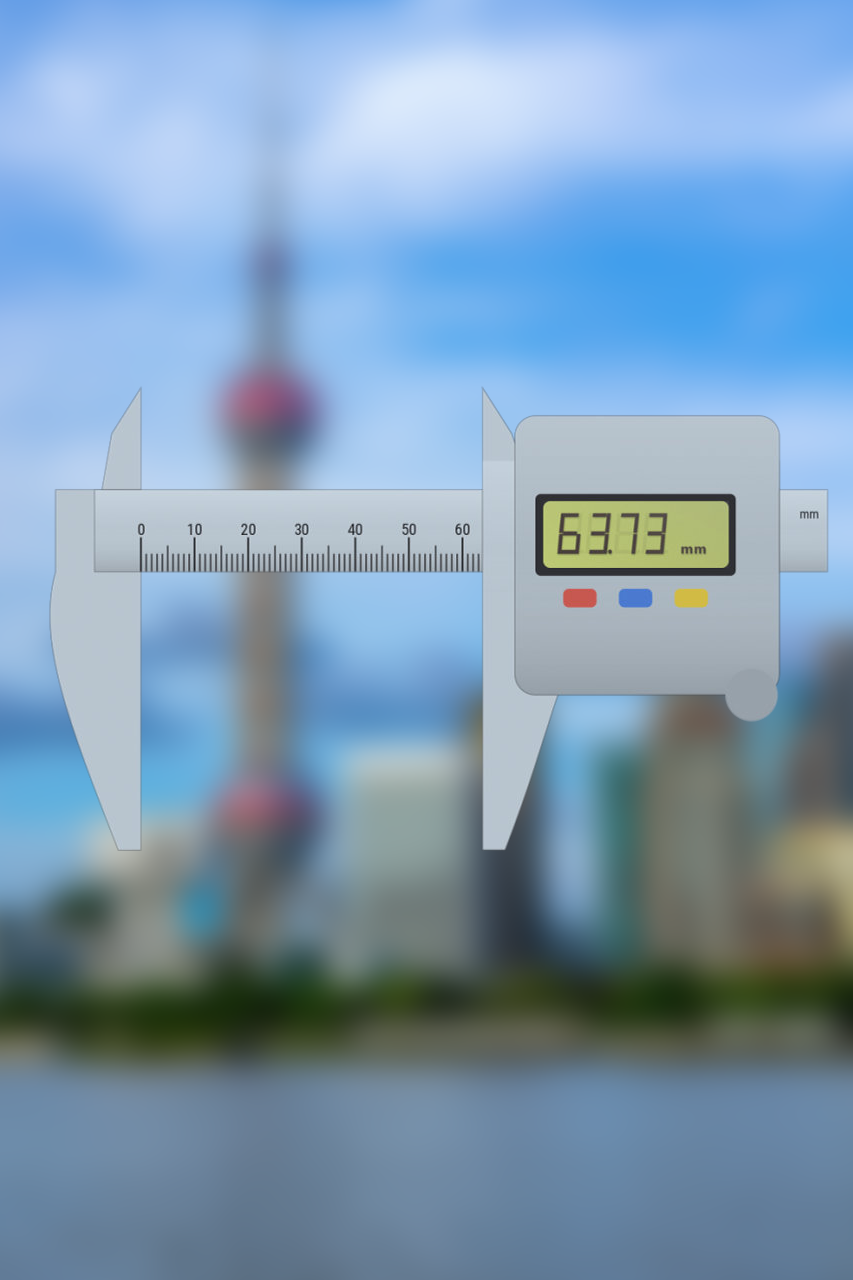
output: 63.73mm
